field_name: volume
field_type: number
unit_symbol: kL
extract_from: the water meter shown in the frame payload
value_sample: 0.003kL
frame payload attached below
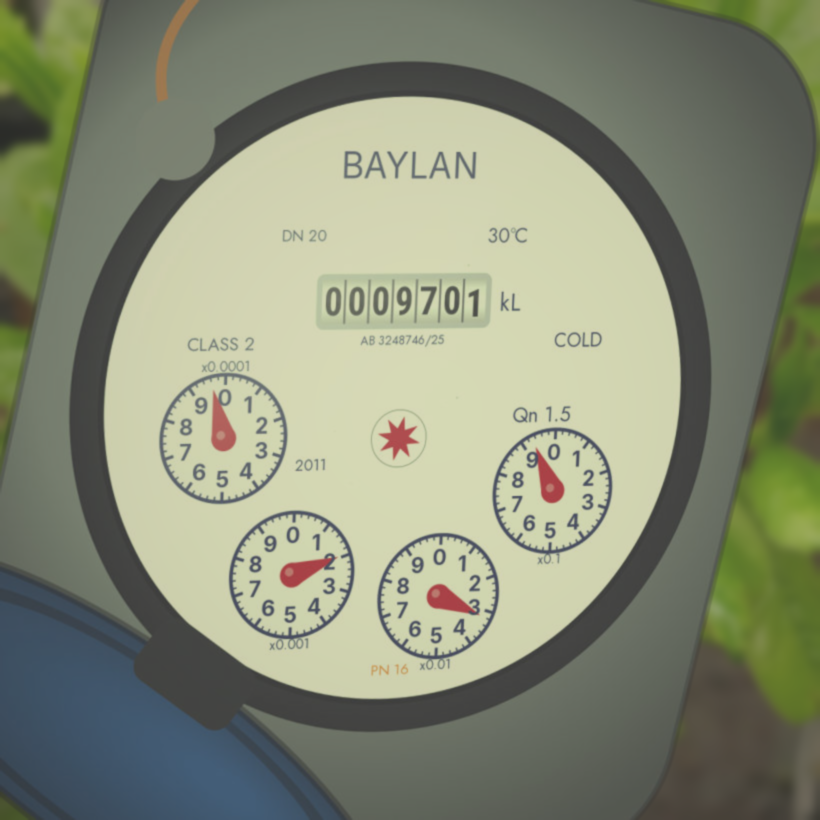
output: 9700.9319kL
